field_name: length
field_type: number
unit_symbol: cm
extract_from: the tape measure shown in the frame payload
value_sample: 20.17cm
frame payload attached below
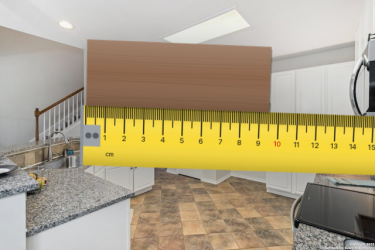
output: 9.5cm
